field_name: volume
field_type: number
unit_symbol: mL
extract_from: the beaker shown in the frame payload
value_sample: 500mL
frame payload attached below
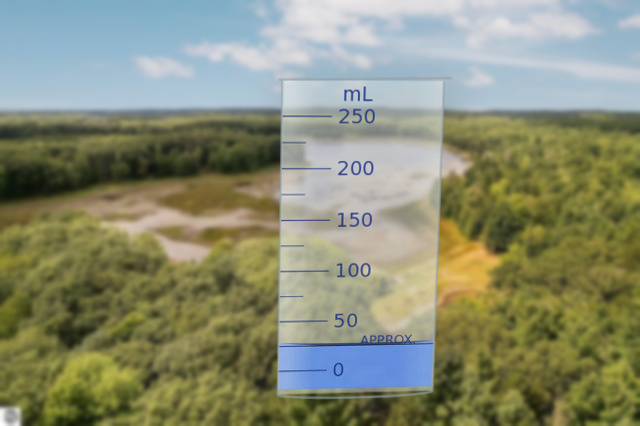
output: 25mL
